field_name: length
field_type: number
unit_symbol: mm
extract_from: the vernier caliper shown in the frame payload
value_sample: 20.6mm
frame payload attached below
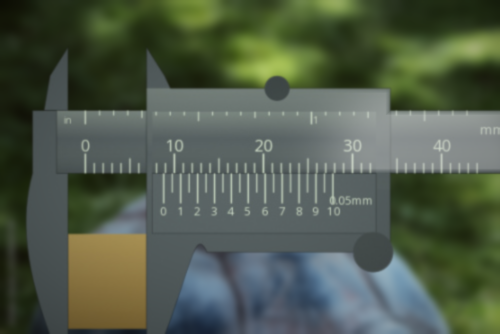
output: 8.8mm
